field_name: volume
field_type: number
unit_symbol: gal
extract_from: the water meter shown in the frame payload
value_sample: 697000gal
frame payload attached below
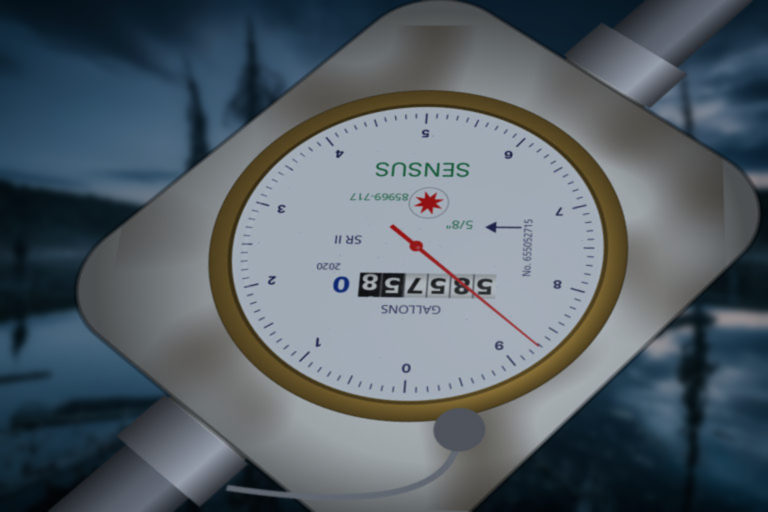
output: 5857578.7gal
